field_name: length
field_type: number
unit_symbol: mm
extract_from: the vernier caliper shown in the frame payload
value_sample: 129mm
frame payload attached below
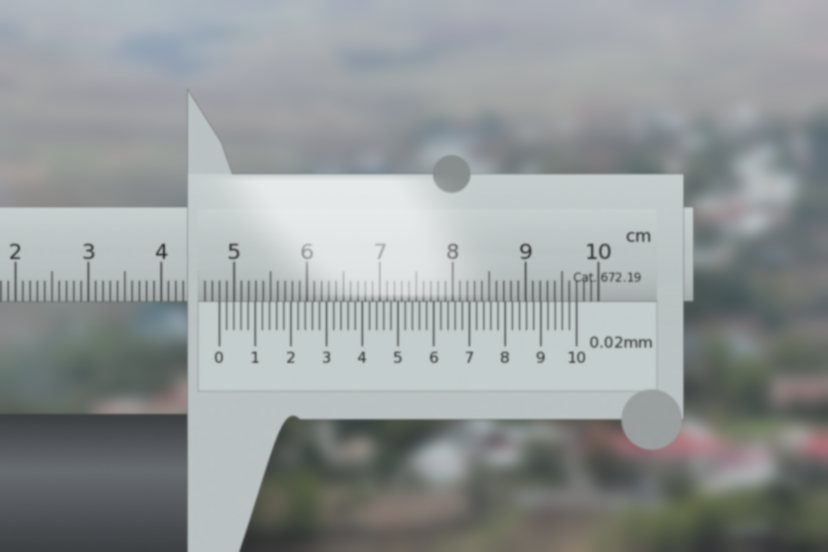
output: 48.0mm
